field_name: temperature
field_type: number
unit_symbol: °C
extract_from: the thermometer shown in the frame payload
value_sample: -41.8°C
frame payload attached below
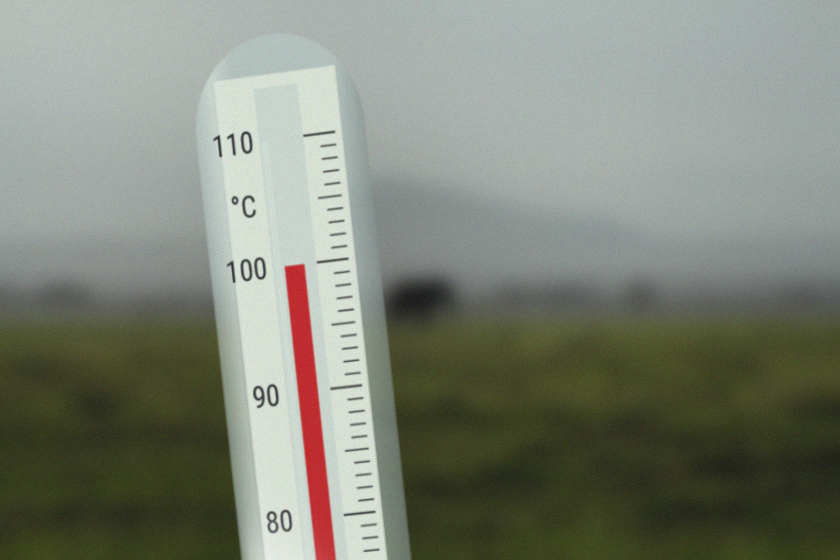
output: 100°C
